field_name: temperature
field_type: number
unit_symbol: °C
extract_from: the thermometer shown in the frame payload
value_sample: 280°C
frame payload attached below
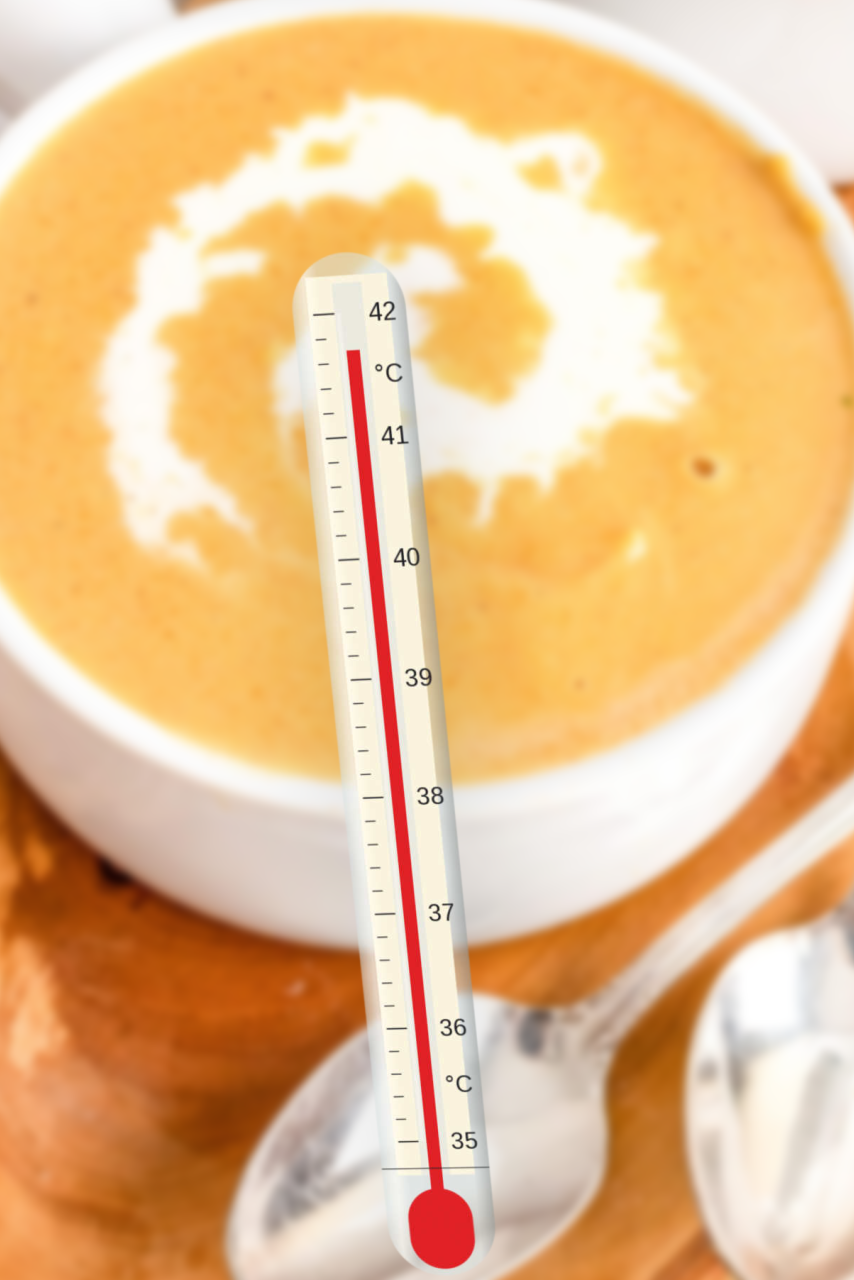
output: 41.7°C
